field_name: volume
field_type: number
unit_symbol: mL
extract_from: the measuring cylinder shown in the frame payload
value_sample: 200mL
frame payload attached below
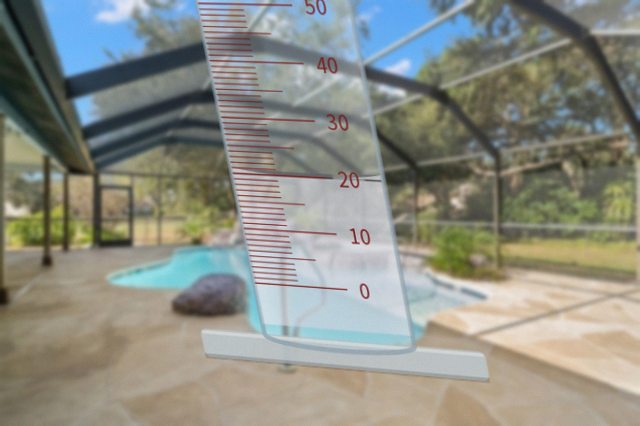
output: 20mL
